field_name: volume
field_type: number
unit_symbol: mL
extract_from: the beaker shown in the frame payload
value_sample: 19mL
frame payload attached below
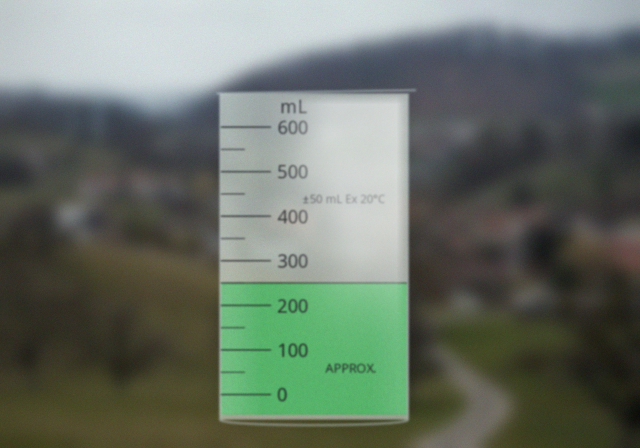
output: 250mL
